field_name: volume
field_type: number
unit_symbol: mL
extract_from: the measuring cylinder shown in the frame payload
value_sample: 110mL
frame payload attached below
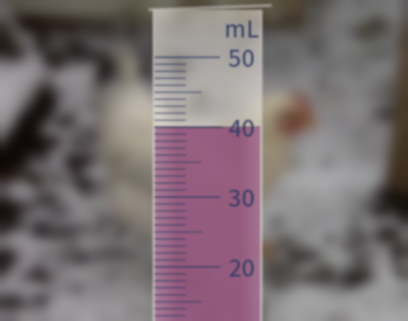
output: 40mL
